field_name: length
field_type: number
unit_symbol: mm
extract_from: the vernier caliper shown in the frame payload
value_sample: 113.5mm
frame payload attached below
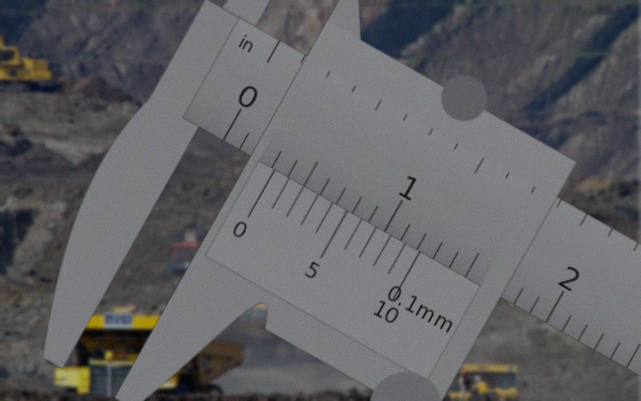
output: 3.2mm
